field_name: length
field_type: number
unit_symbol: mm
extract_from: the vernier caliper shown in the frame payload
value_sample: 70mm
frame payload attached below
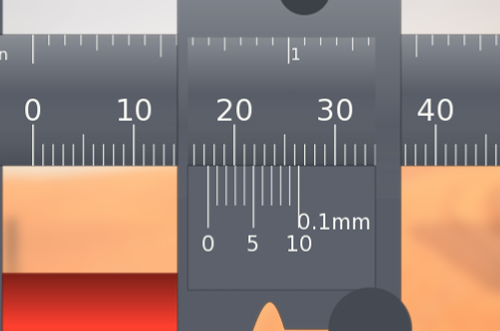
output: 17.4mm
